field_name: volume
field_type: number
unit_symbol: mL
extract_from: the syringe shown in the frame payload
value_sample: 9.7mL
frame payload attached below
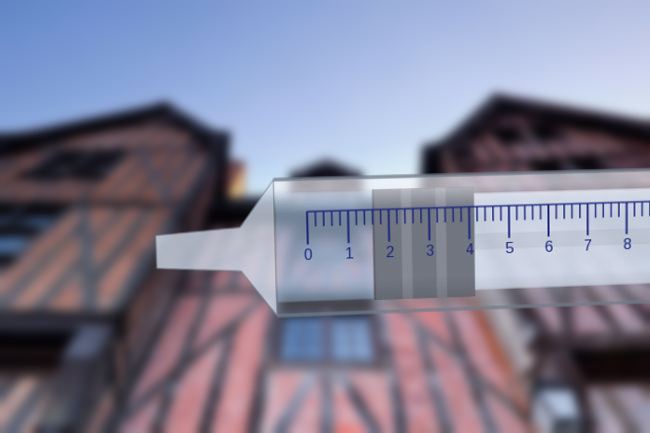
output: 1.6mL
